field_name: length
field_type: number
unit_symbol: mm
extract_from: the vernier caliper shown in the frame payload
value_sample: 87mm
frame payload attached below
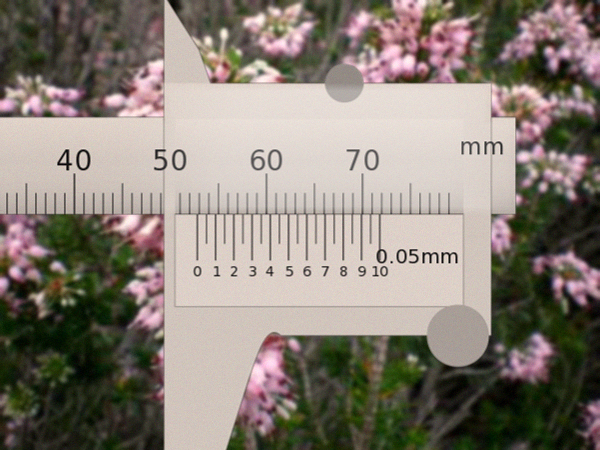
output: 52.8mm
